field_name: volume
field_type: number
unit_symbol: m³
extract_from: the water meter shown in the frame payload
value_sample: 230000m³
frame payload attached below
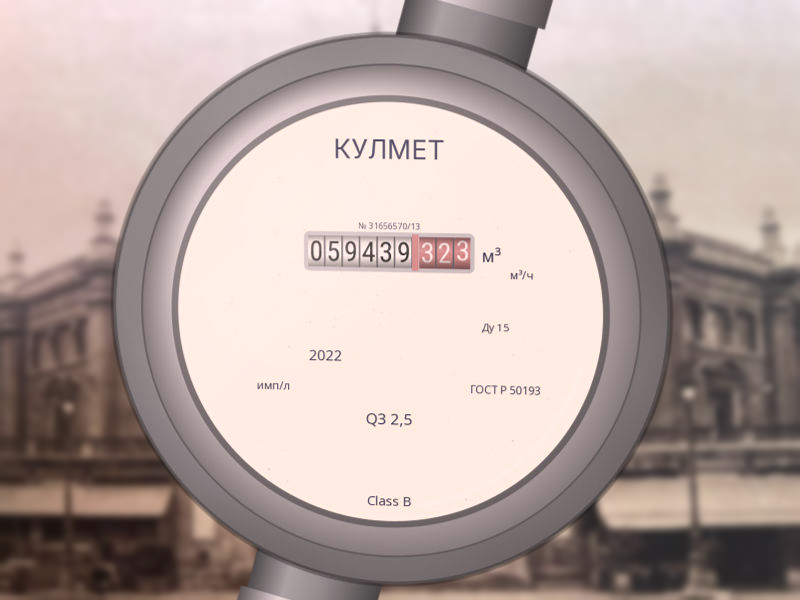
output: 59439.323m³
